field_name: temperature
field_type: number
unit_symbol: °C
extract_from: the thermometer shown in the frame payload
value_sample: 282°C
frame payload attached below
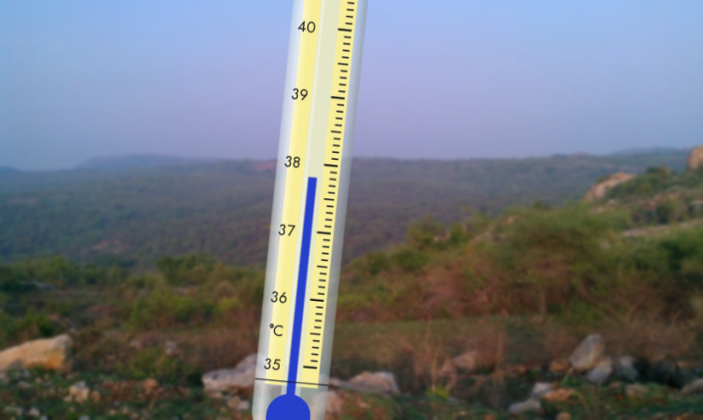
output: 37.8°C
